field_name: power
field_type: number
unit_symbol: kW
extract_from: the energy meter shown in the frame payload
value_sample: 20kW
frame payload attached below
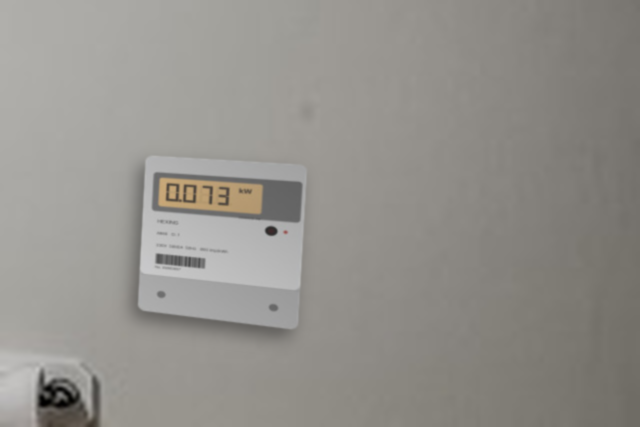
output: 0.073kW
